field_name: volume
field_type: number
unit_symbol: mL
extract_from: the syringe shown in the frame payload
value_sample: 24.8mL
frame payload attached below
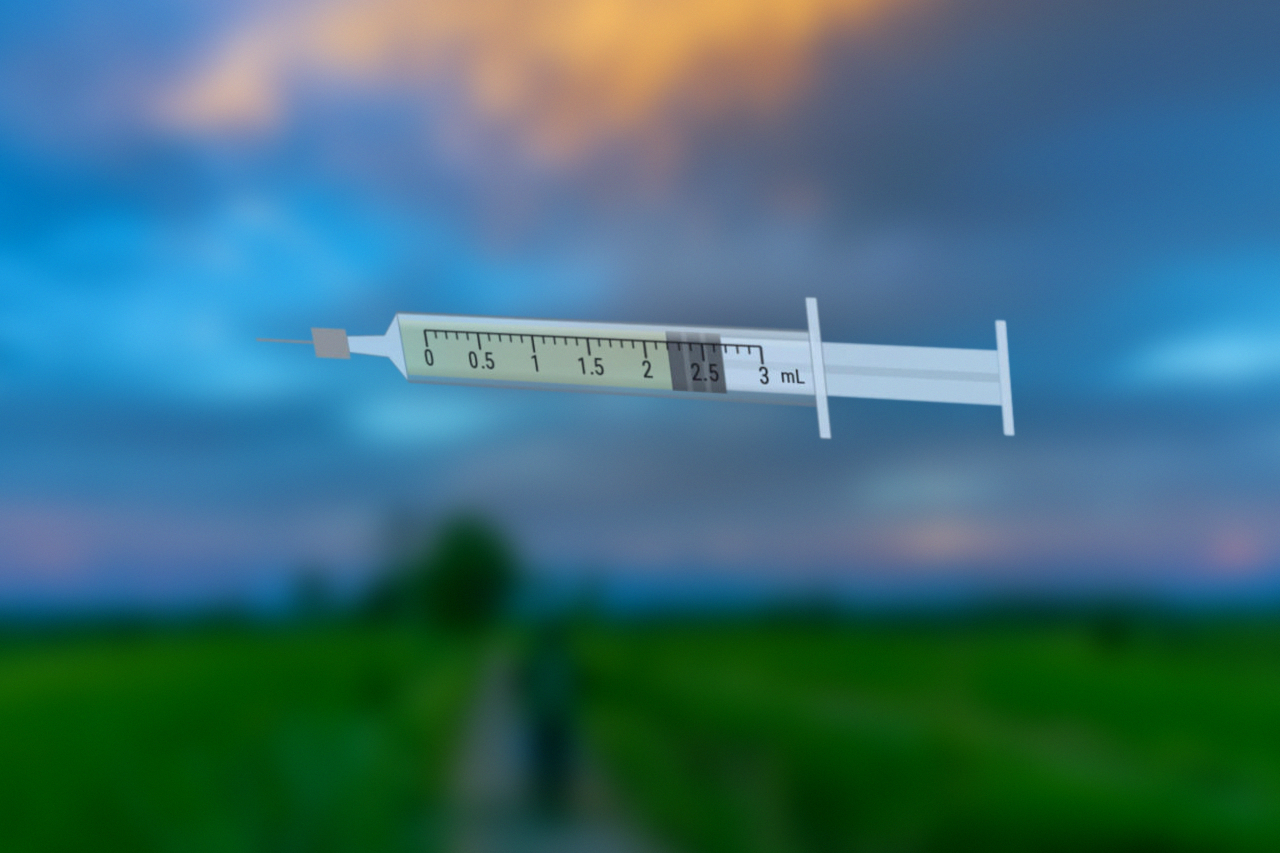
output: 2.2mL
